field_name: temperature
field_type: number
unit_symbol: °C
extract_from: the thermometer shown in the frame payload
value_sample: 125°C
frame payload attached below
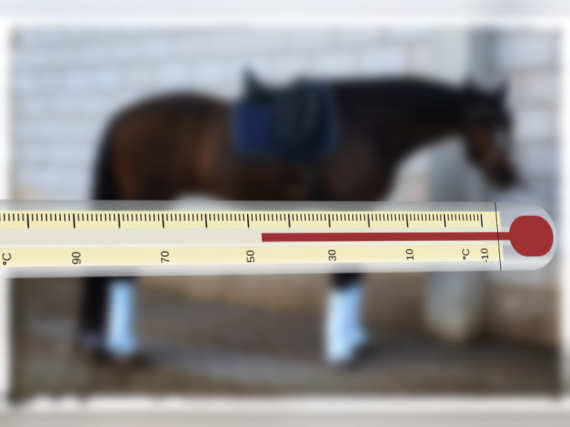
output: 47°C
